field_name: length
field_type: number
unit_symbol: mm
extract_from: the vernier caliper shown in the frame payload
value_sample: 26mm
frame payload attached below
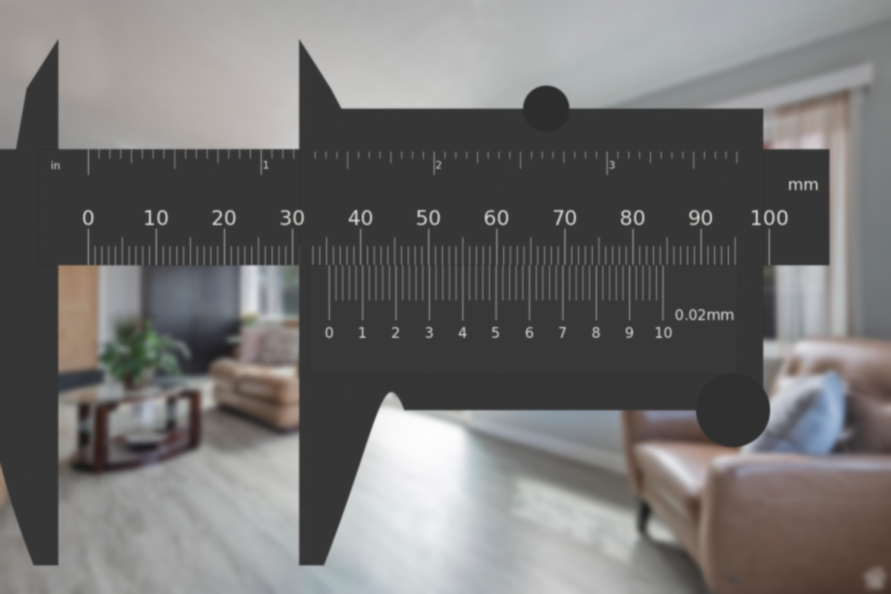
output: 35.4mm
